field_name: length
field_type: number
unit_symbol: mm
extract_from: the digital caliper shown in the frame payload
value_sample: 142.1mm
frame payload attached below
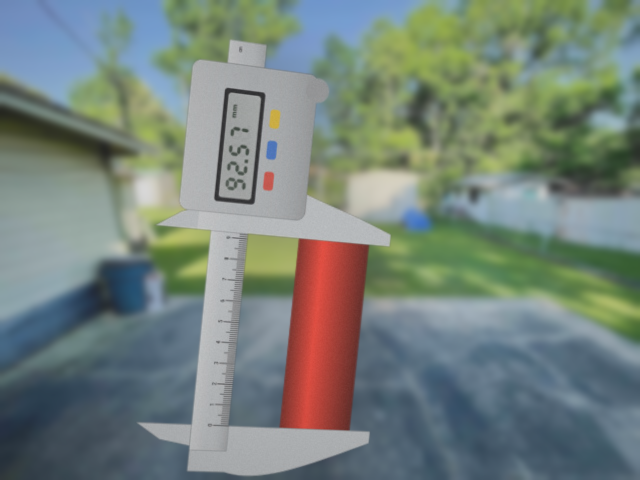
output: 92.57mm
